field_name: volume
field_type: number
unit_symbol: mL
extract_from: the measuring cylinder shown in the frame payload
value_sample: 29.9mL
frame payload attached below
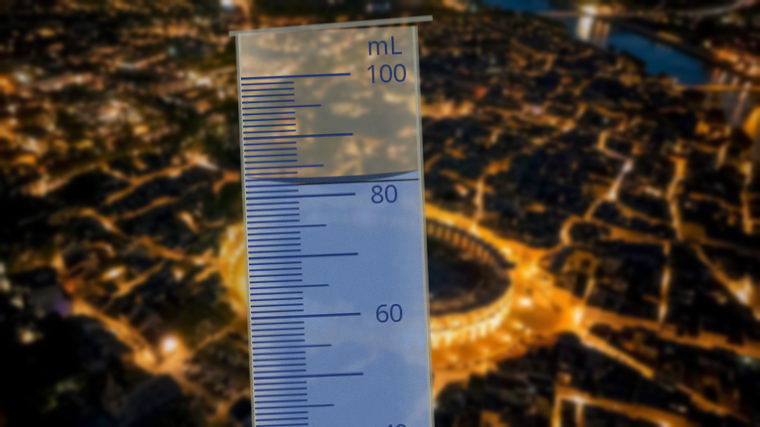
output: 82mL
